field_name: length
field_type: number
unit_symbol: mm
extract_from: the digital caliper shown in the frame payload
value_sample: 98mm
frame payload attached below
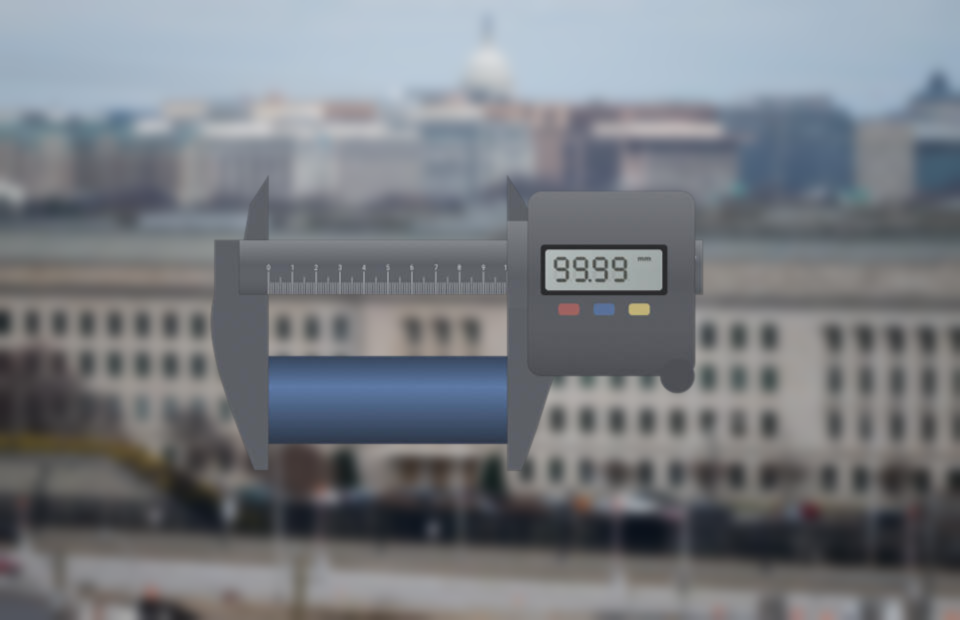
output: 99.99mm
